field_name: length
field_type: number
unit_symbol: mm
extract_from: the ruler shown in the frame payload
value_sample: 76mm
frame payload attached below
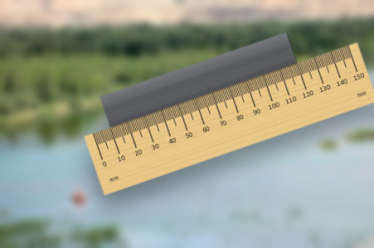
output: 110mm
